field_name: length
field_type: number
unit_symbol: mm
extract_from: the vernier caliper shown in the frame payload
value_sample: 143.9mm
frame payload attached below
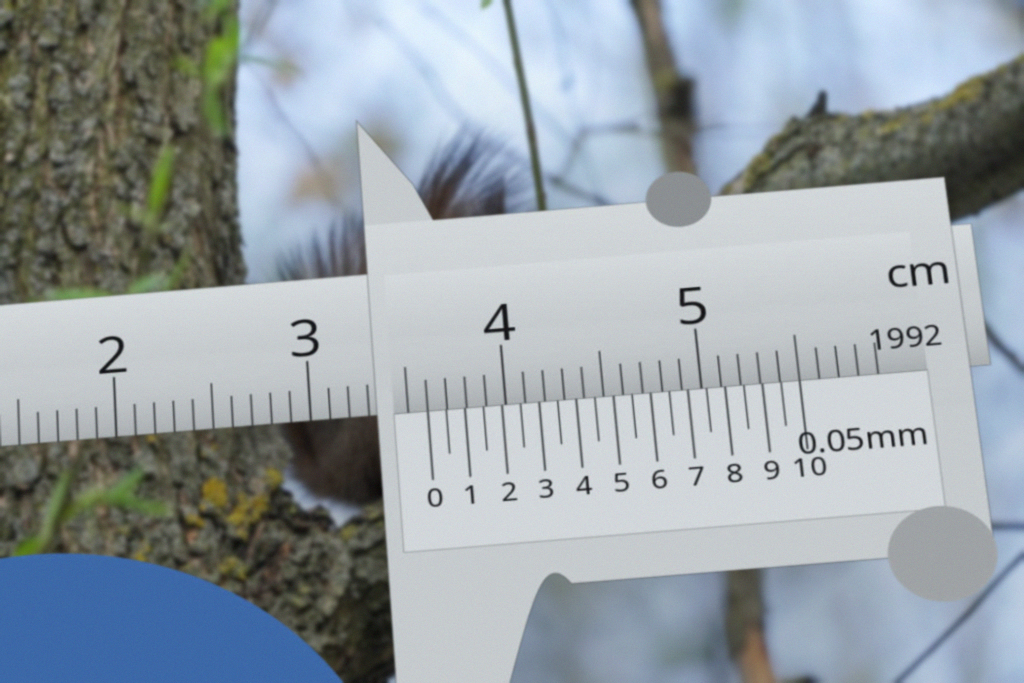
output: 36.0mm
